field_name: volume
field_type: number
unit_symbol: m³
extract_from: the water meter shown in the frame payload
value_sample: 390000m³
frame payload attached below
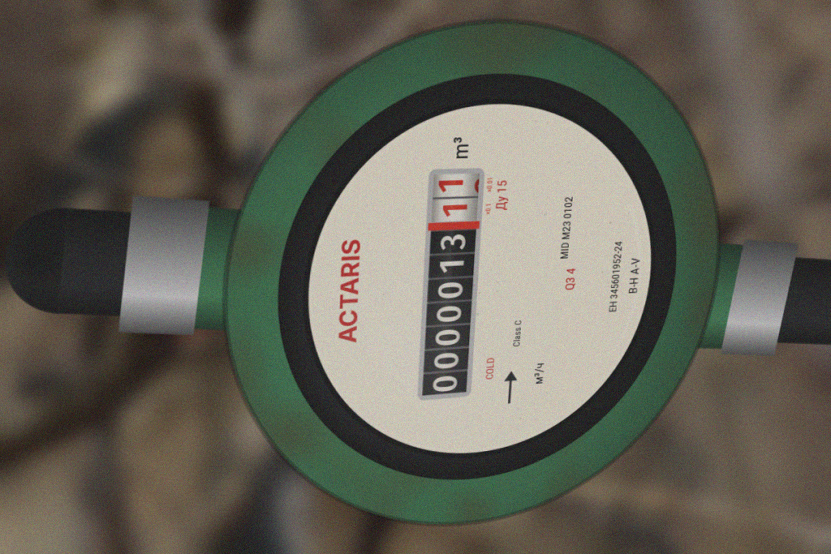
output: 13.11m³
